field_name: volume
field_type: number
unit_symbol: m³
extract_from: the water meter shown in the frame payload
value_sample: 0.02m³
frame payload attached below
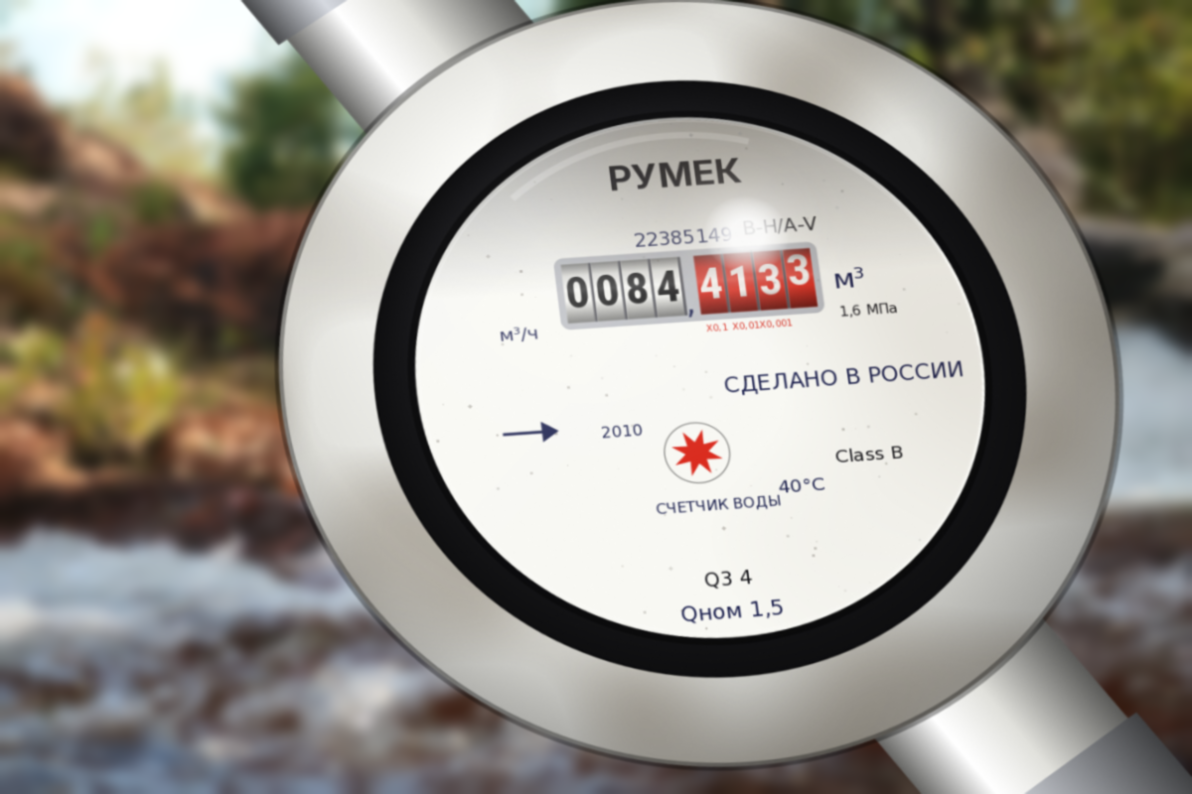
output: 84.4133m³
